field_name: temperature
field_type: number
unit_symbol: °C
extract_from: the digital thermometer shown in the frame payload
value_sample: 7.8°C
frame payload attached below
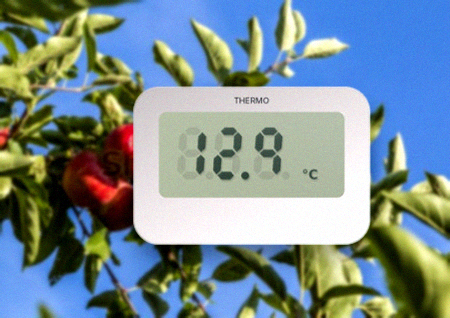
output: 12.9°C
